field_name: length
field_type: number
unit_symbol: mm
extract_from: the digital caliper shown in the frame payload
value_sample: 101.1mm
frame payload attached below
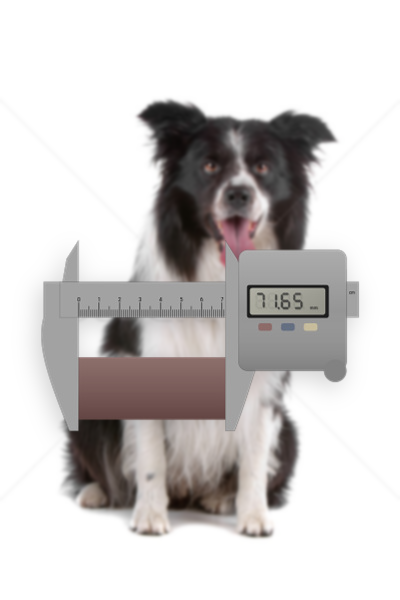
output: 71.65mm
